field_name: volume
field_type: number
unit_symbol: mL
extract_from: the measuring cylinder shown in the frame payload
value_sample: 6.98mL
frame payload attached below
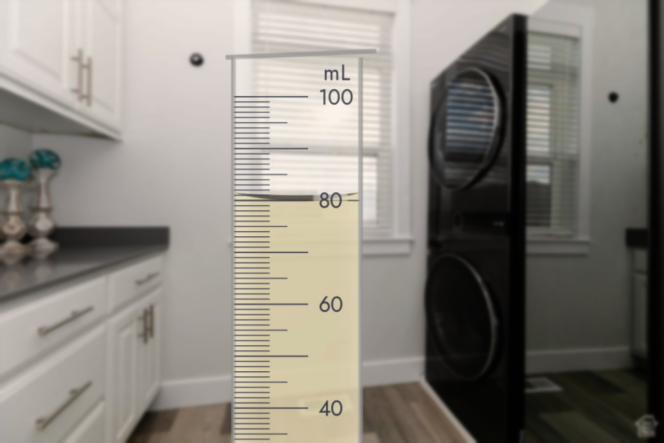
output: 80mL
